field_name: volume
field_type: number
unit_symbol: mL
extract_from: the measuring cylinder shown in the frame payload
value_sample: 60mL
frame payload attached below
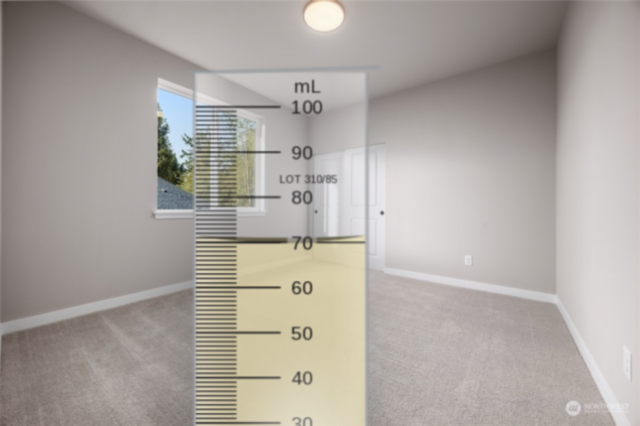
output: 70mL
